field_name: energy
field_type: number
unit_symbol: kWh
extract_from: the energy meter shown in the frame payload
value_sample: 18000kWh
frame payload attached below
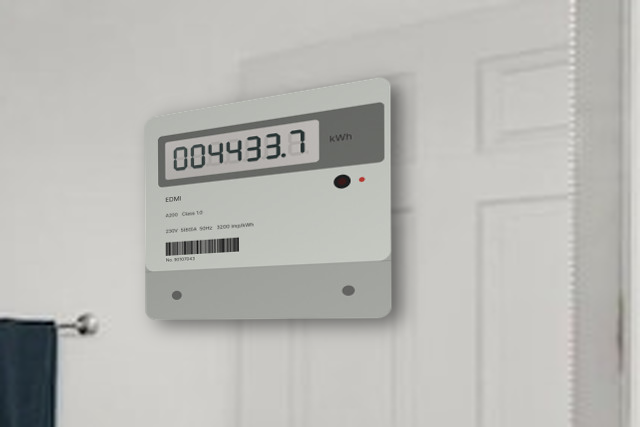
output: 4433.7kWh
